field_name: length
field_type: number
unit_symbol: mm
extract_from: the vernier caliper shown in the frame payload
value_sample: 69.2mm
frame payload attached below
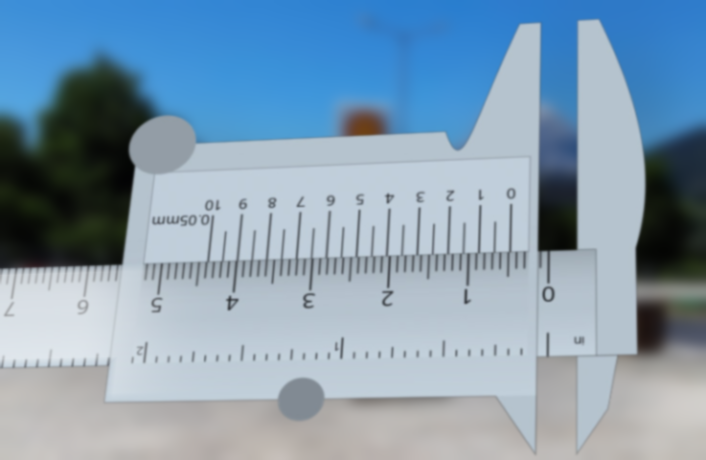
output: 4.8mm
